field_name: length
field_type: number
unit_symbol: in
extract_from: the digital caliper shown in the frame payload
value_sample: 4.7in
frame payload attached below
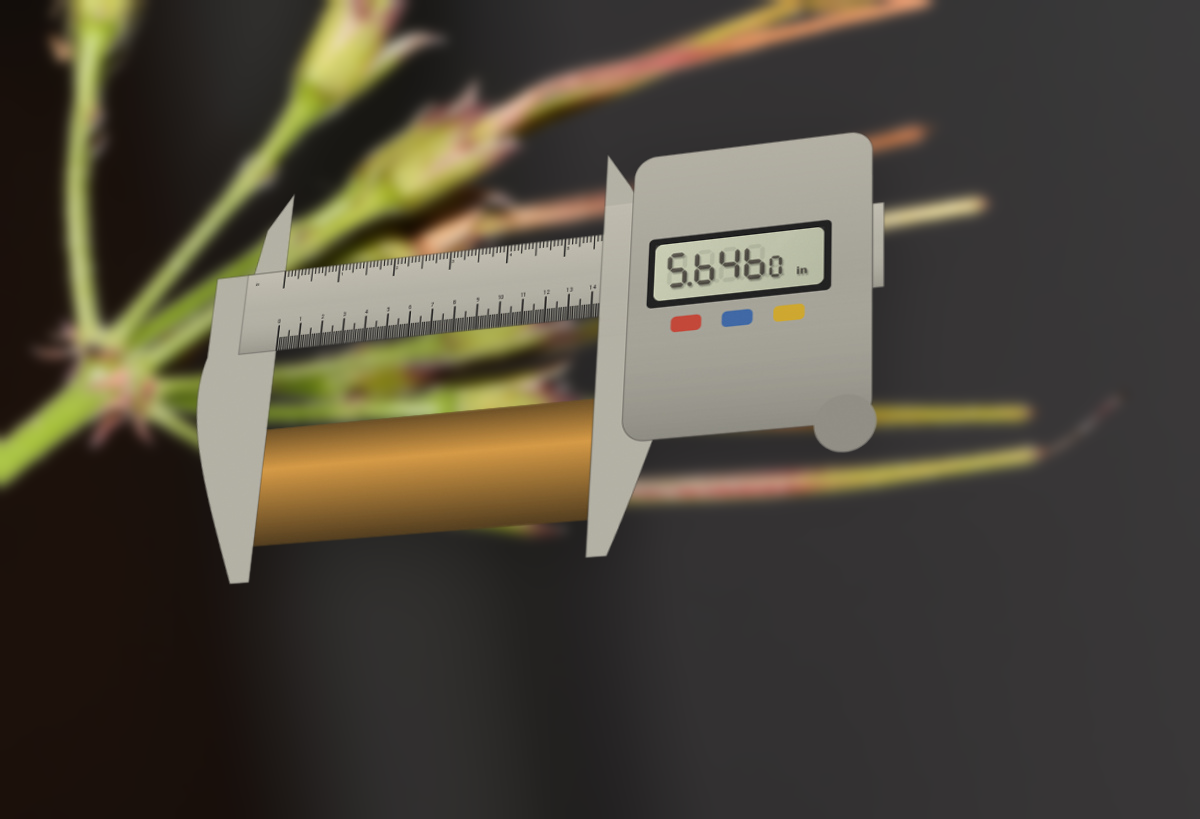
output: 5.6460in
